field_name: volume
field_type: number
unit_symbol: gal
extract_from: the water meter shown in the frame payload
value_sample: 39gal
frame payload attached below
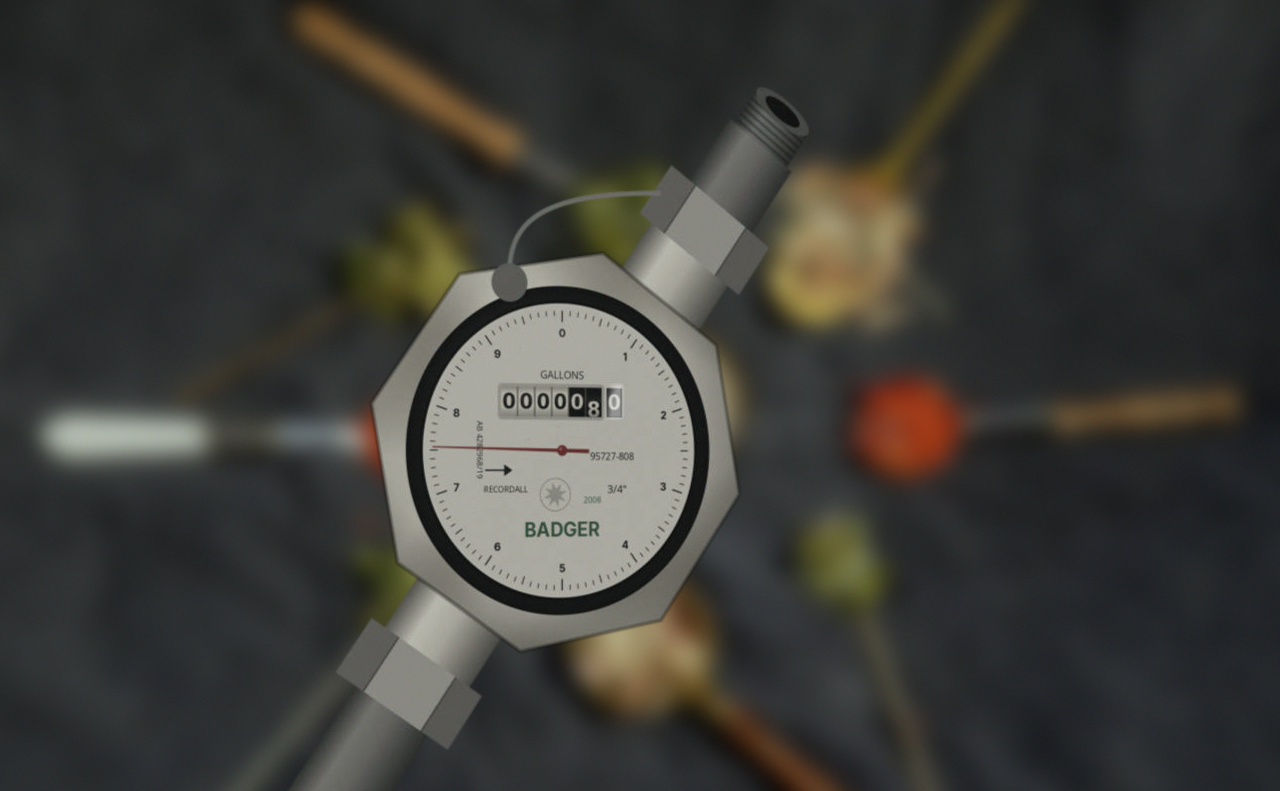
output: 77.5gal
